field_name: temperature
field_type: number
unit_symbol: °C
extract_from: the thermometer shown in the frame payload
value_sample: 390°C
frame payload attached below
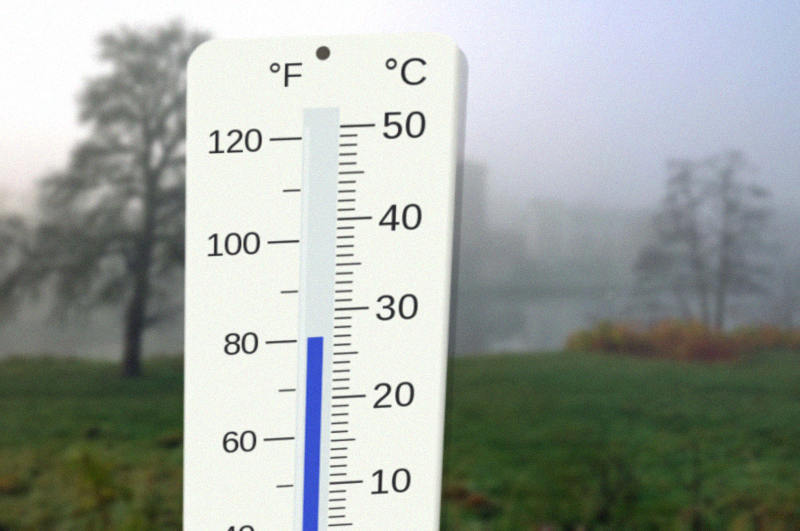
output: 27°C
